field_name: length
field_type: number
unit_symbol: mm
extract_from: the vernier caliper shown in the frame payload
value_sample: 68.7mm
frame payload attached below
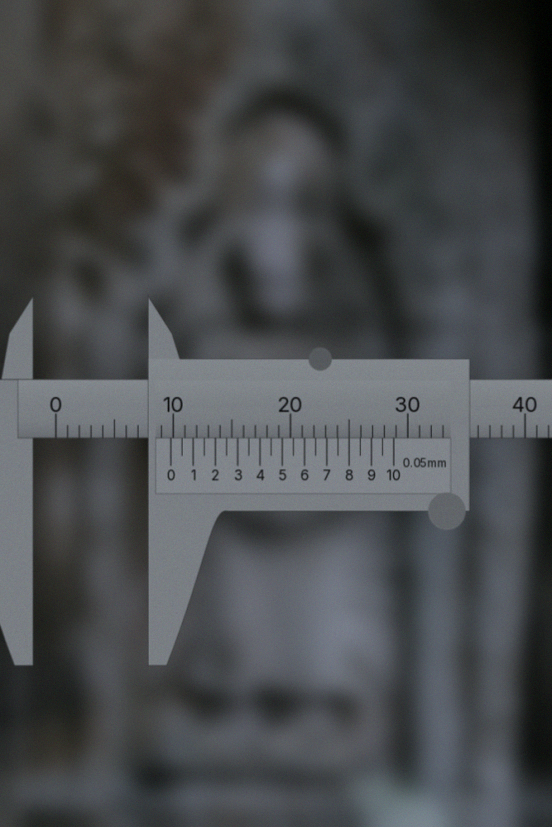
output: 9.8mm
